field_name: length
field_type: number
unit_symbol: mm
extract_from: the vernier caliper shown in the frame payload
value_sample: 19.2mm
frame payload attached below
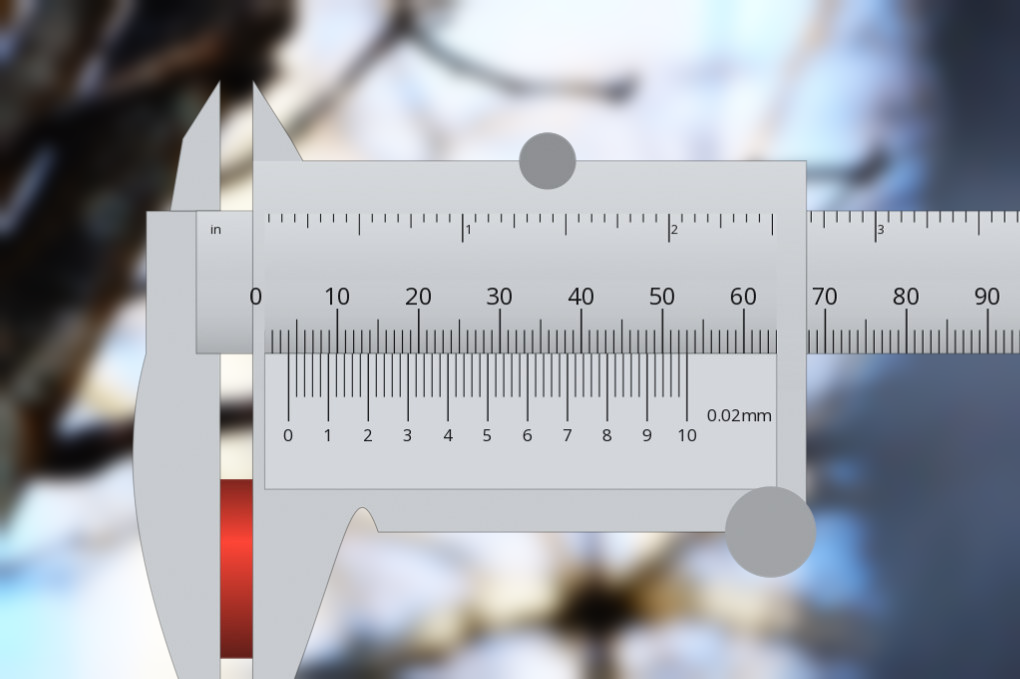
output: 4.0mm
